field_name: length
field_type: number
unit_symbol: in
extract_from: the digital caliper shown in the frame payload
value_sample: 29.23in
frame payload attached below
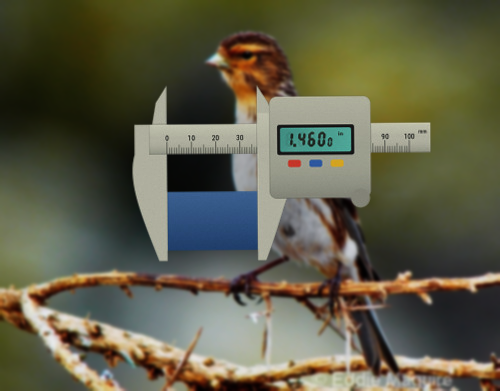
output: 1.4600in
